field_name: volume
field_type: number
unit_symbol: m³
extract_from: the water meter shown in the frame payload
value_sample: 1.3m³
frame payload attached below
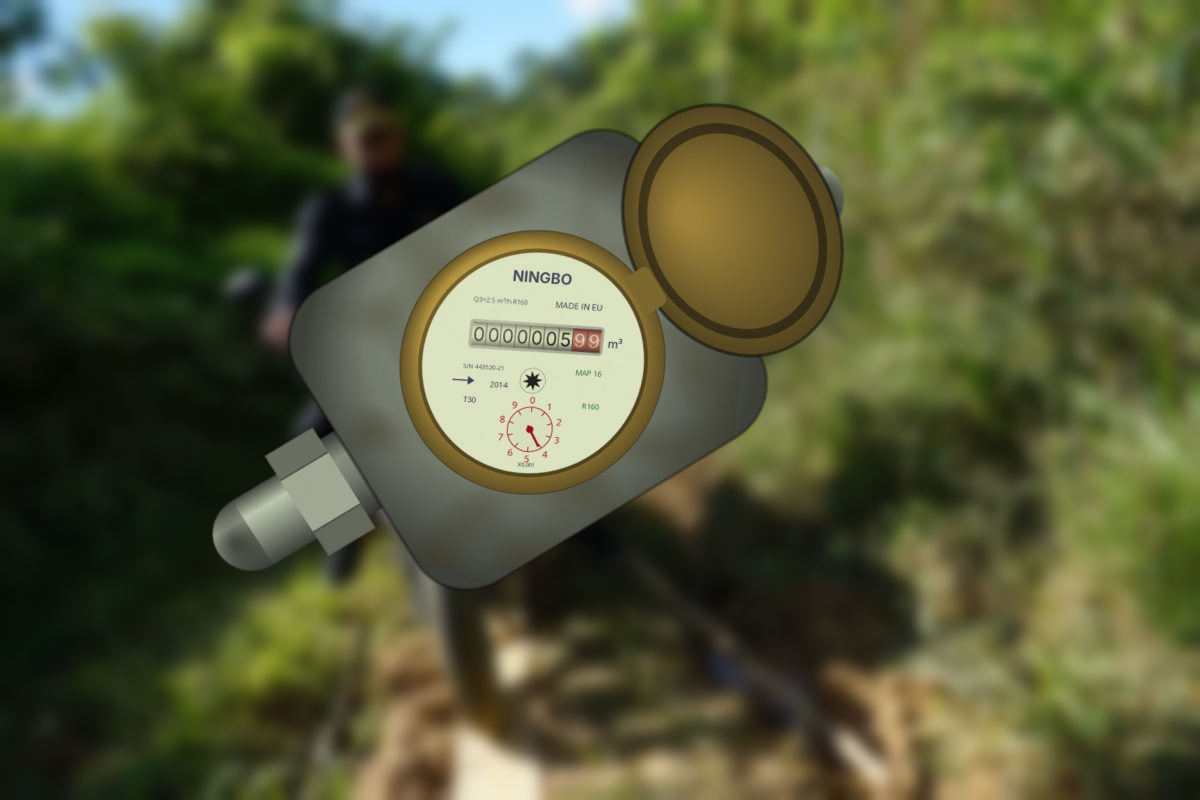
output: 5.994m³
